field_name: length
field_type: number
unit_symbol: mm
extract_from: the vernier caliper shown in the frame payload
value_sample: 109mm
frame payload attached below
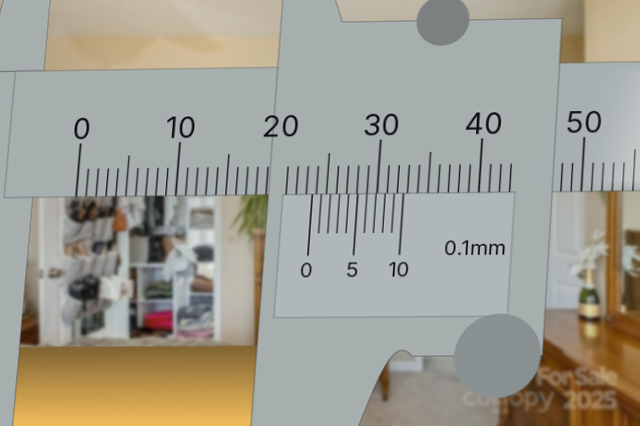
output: 23.6mm
